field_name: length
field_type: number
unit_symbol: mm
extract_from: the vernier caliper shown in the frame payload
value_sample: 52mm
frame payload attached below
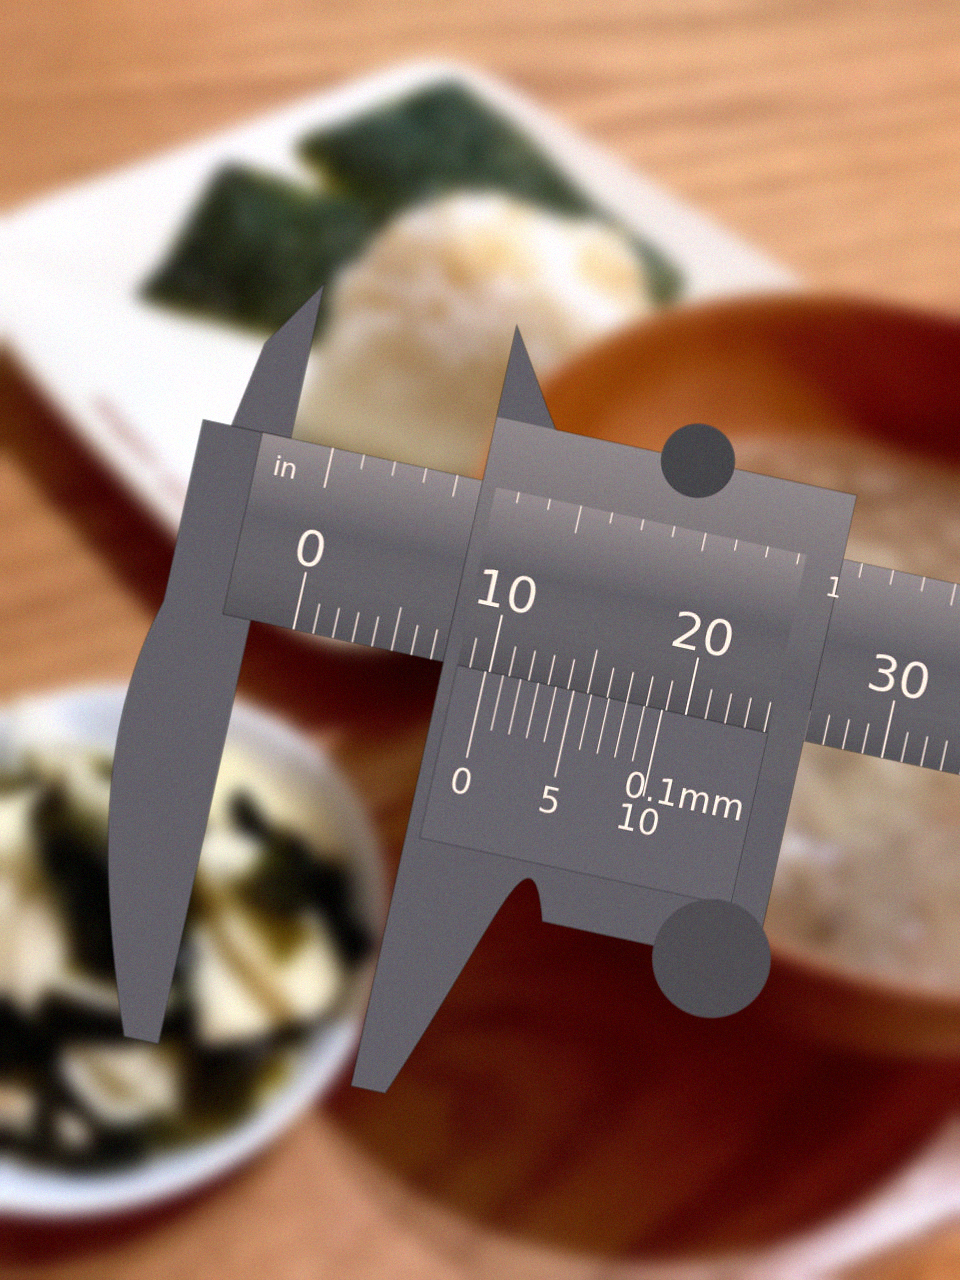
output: 9.8mm
